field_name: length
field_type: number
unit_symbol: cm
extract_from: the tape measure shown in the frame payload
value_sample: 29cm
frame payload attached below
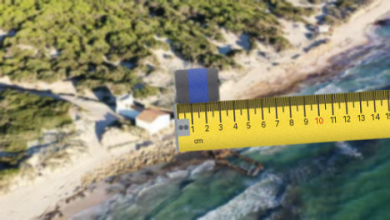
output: 3cm
